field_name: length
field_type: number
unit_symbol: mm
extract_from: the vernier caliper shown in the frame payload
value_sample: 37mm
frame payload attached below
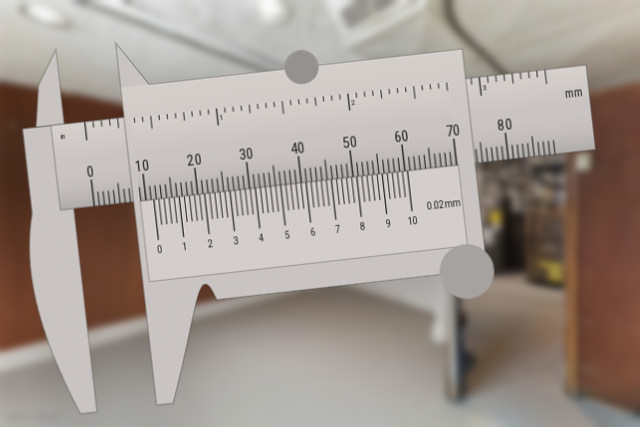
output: 11.5mm
